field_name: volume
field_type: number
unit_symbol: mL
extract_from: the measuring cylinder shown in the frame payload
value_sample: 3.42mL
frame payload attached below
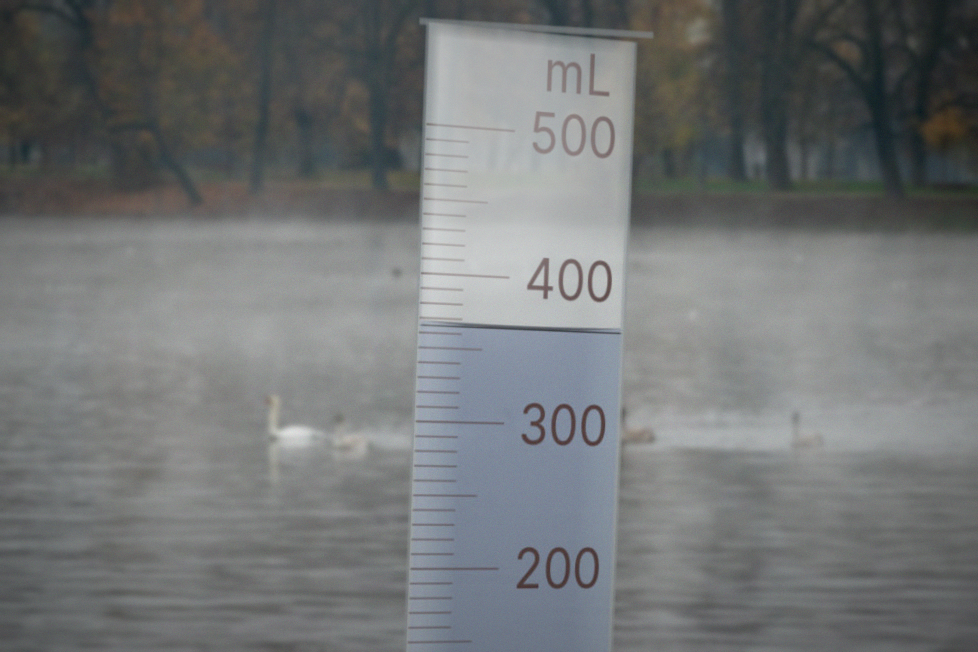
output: 365mL
